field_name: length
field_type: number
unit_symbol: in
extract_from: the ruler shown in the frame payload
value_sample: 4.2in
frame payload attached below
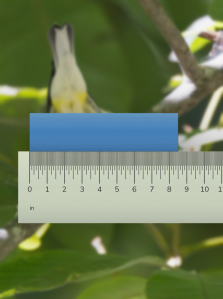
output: 8.5in
